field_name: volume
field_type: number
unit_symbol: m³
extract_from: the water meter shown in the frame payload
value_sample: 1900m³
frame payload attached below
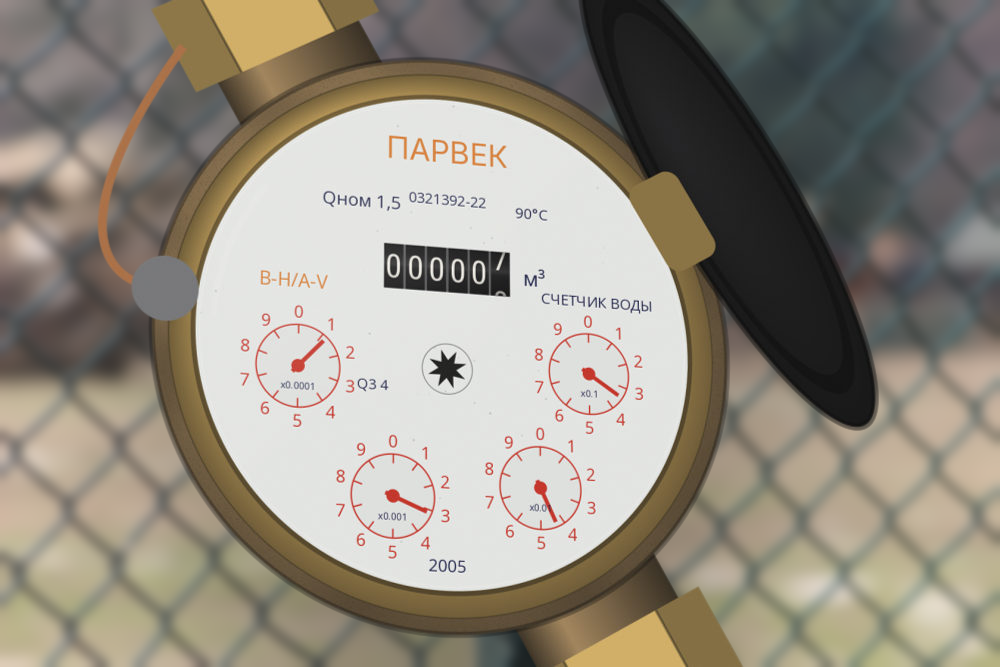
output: 7.3431m³
